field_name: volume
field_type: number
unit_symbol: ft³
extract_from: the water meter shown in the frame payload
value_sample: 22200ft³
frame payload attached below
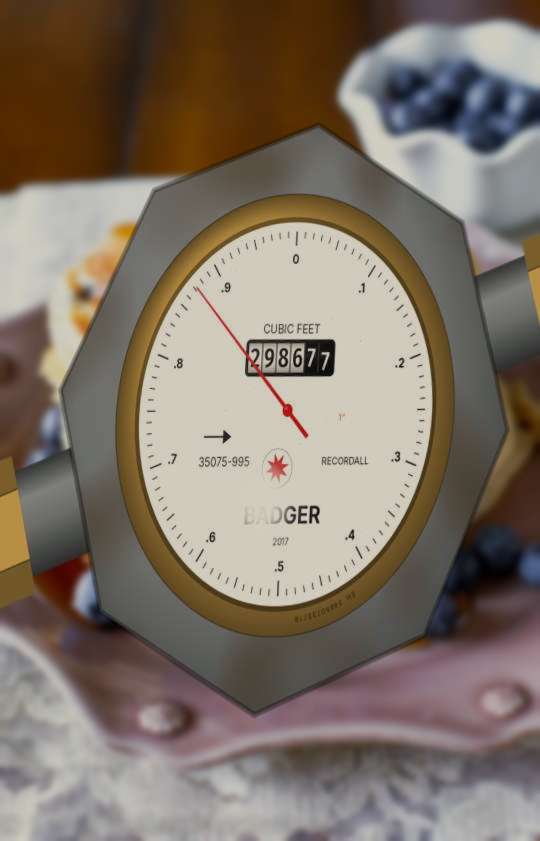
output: 298676.87ft³
